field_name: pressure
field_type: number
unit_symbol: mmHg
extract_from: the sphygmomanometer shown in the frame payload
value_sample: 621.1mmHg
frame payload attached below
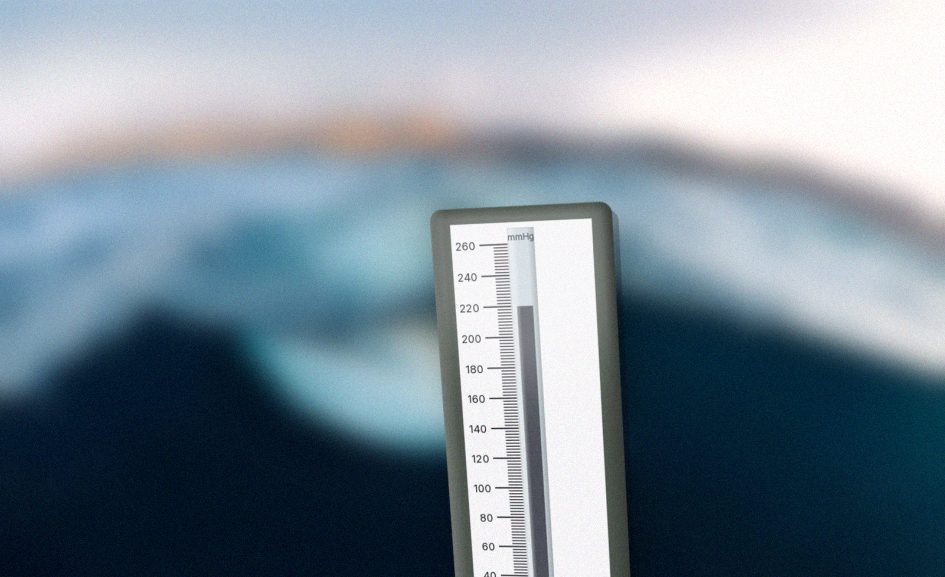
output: 220mmHg
